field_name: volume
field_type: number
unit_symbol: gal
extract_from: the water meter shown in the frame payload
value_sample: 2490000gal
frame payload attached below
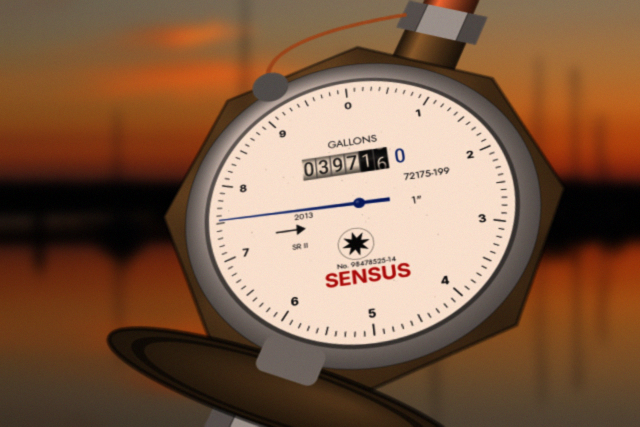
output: 397157.5gal
